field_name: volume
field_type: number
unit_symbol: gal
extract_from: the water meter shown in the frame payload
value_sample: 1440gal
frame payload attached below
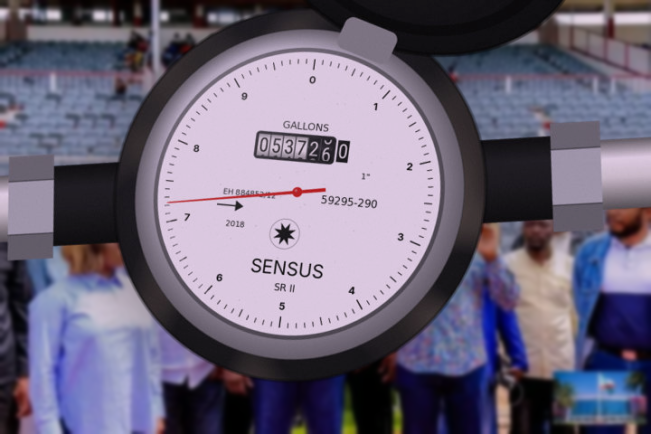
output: 537257.2gal
